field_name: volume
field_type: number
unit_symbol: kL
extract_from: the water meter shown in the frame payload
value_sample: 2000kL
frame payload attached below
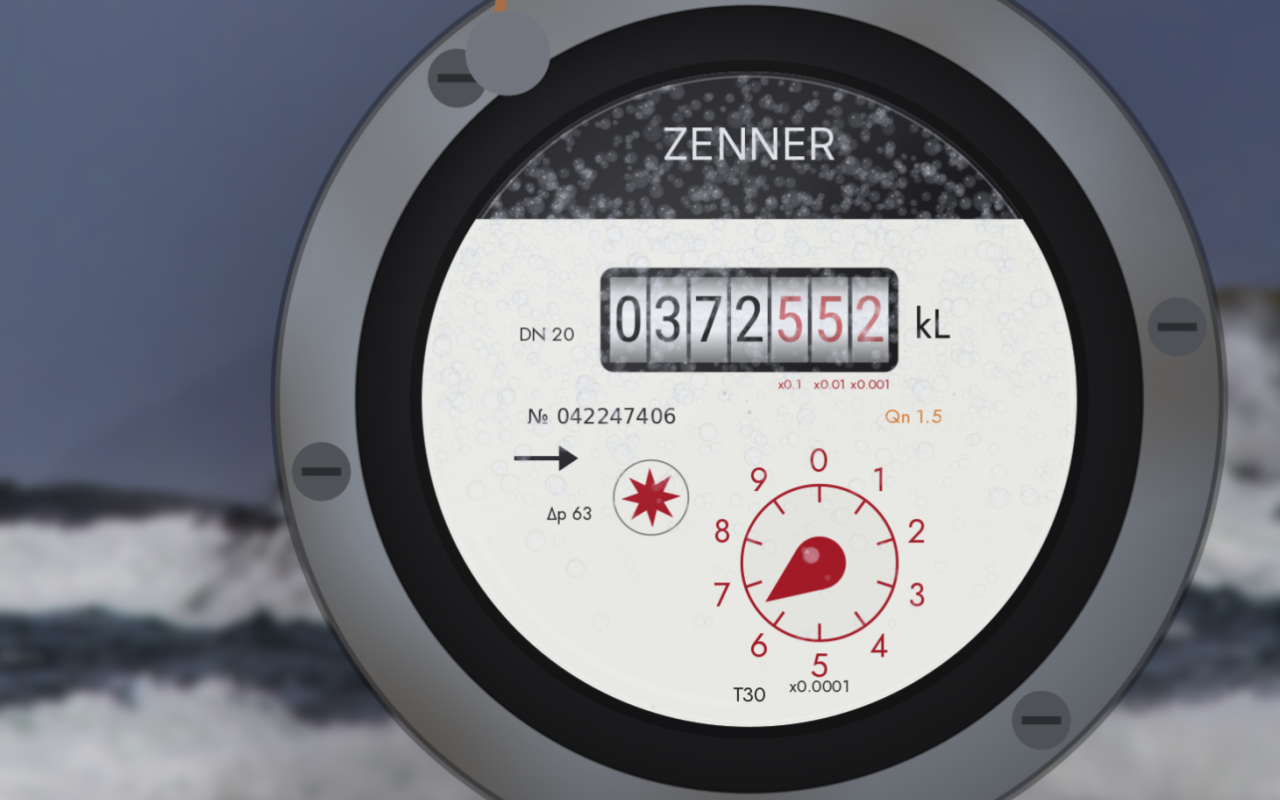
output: 372.5526kL
